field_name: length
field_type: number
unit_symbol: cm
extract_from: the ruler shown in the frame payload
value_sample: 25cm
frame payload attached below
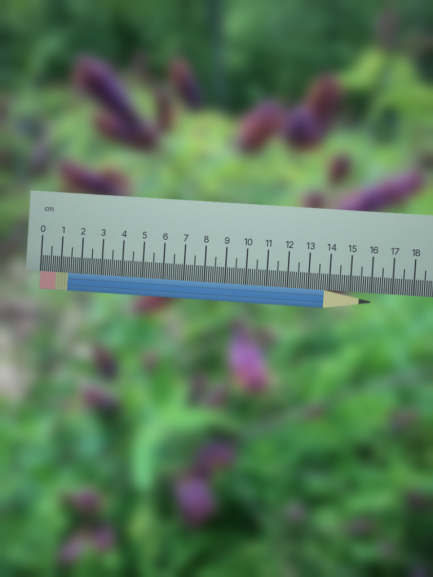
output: 16cm
